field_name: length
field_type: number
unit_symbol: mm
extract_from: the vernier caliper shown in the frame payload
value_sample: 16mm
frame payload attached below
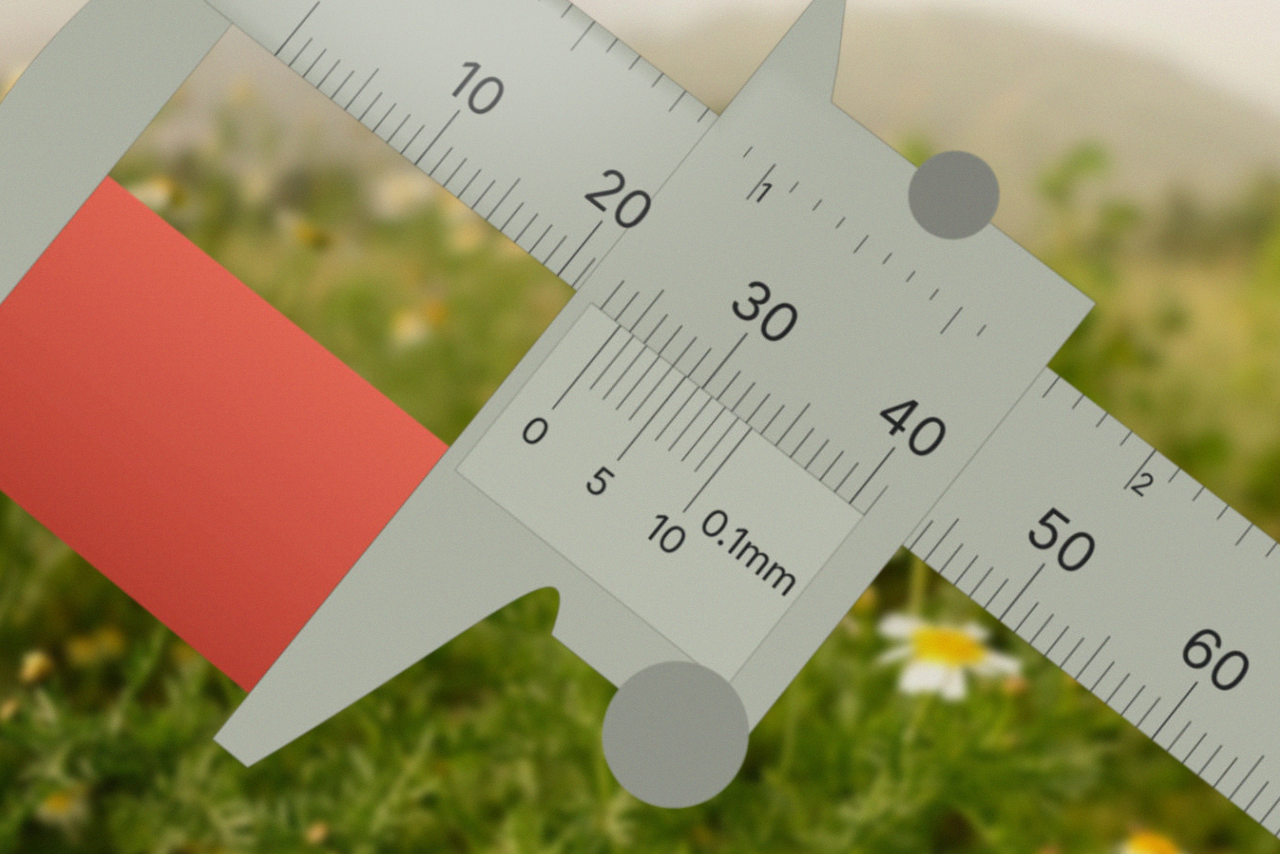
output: 24.4mm
